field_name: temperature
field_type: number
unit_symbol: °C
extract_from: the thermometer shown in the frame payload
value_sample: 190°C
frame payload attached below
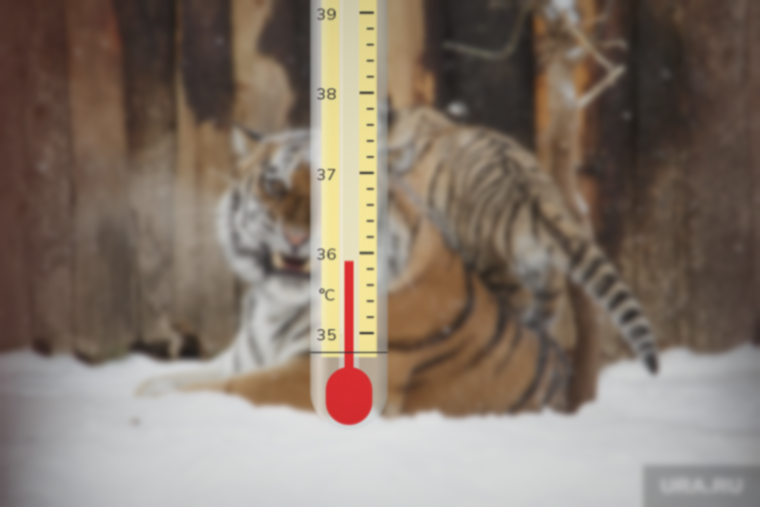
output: 35.9°C
